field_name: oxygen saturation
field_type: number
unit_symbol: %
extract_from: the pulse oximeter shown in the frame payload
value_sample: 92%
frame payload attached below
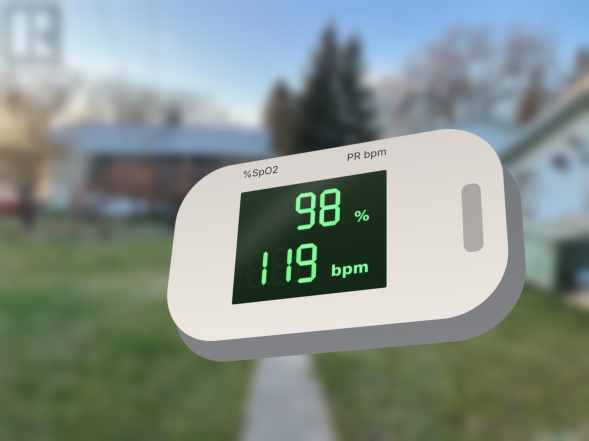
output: 98%
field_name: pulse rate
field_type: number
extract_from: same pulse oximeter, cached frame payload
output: 119bpm
